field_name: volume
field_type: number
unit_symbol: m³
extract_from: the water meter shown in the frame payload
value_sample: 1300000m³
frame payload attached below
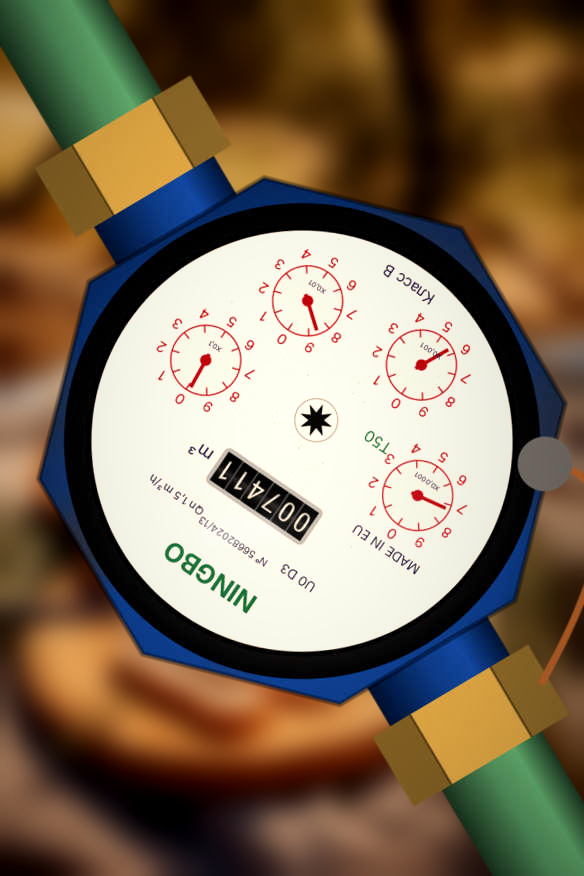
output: 7410.9857m³
